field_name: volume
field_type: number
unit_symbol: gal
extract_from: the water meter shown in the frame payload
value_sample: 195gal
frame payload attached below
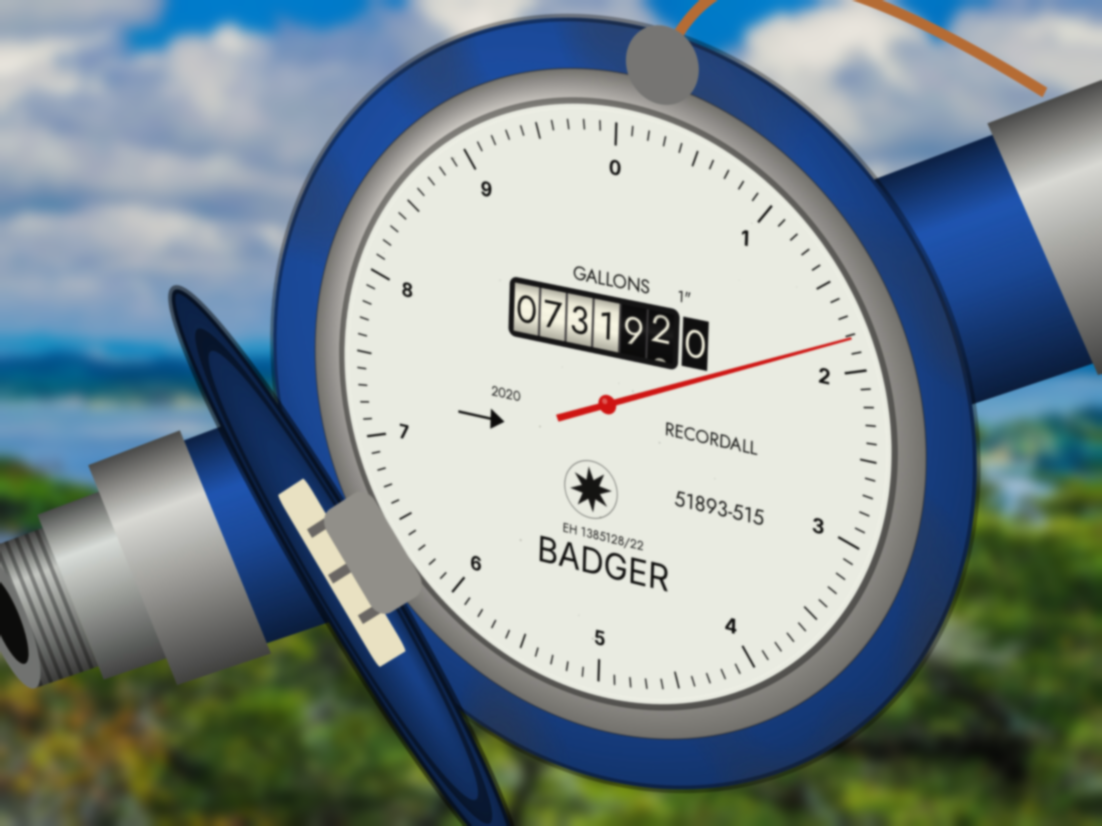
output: 731921.8gal
